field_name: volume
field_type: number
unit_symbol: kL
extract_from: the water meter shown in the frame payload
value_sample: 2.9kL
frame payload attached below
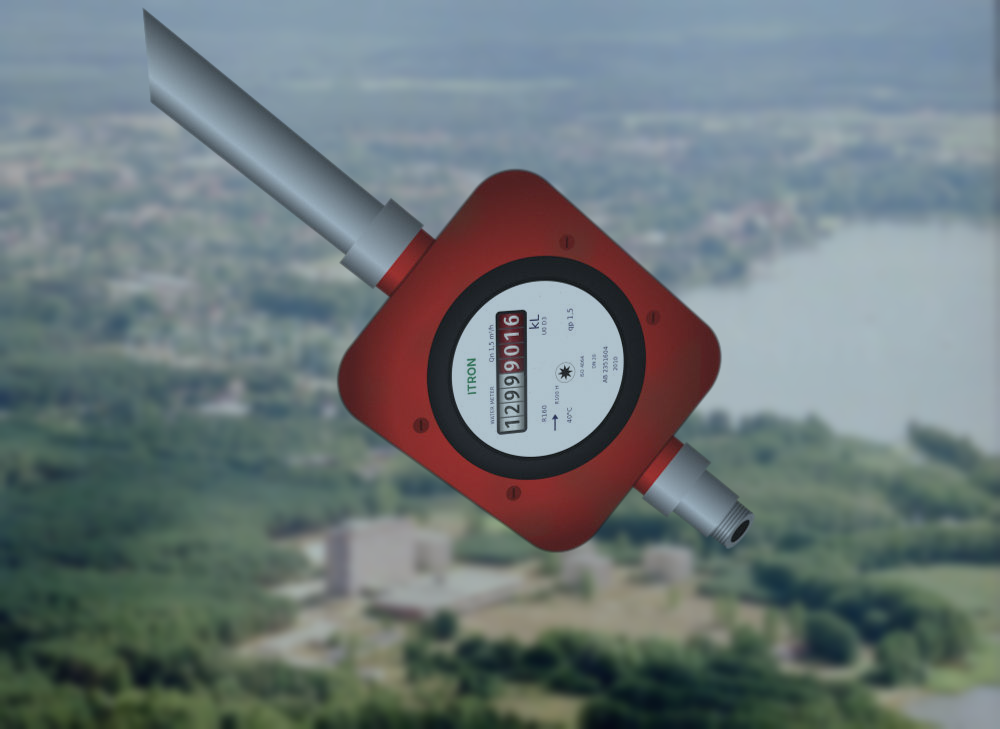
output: 1299.9016kL
